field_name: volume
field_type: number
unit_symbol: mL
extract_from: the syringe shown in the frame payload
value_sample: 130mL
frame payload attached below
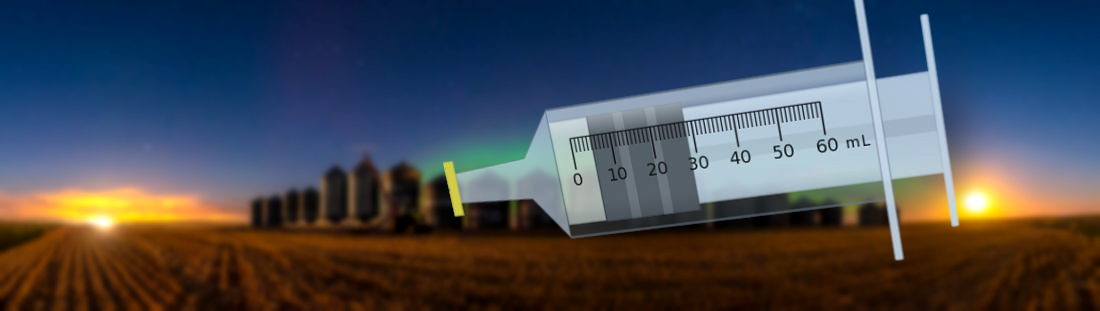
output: 5mL
